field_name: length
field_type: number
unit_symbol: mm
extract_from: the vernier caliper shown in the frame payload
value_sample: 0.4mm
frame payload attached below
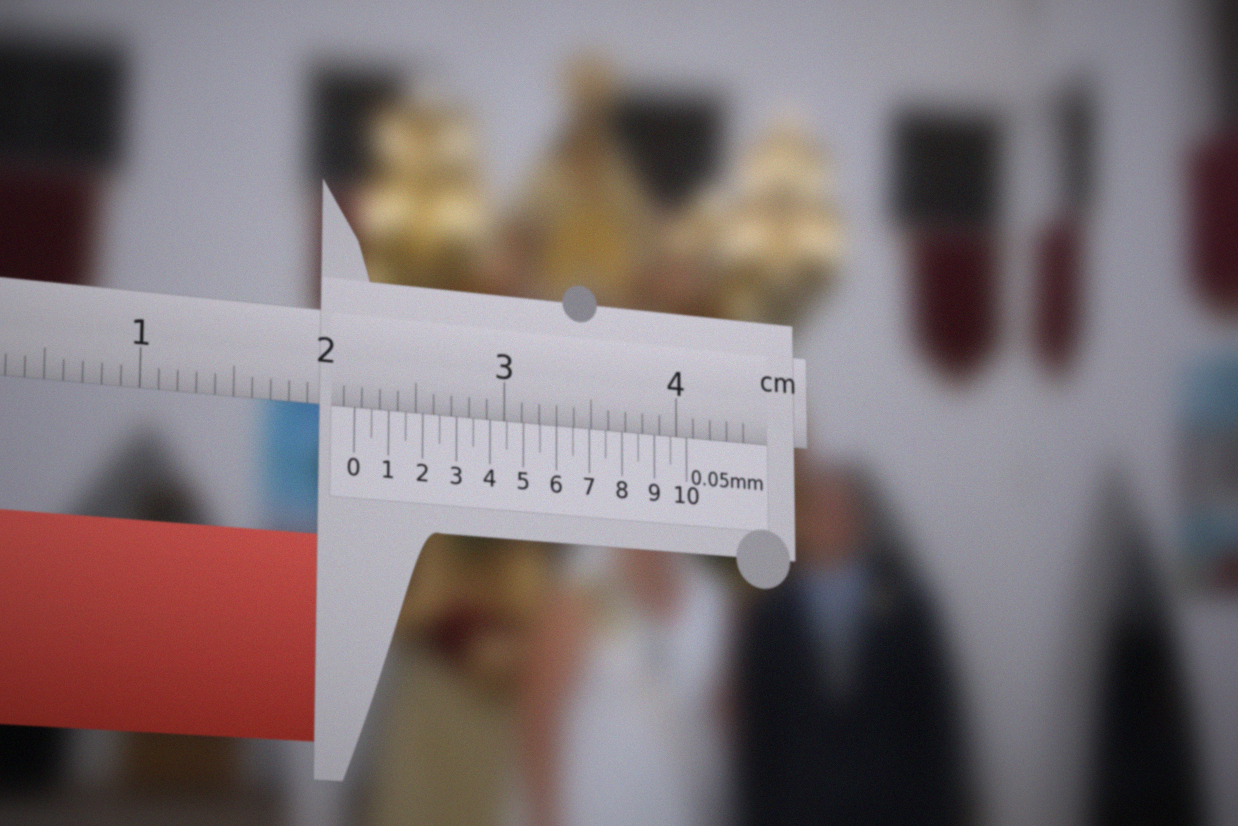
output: 21.6mm
